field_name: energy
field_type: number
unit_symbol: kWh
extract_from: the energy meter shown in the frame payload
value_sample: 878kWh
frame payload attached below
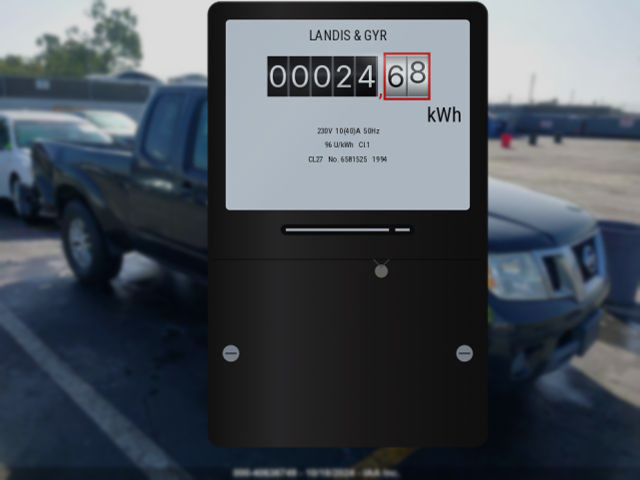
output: 24.68kWh
